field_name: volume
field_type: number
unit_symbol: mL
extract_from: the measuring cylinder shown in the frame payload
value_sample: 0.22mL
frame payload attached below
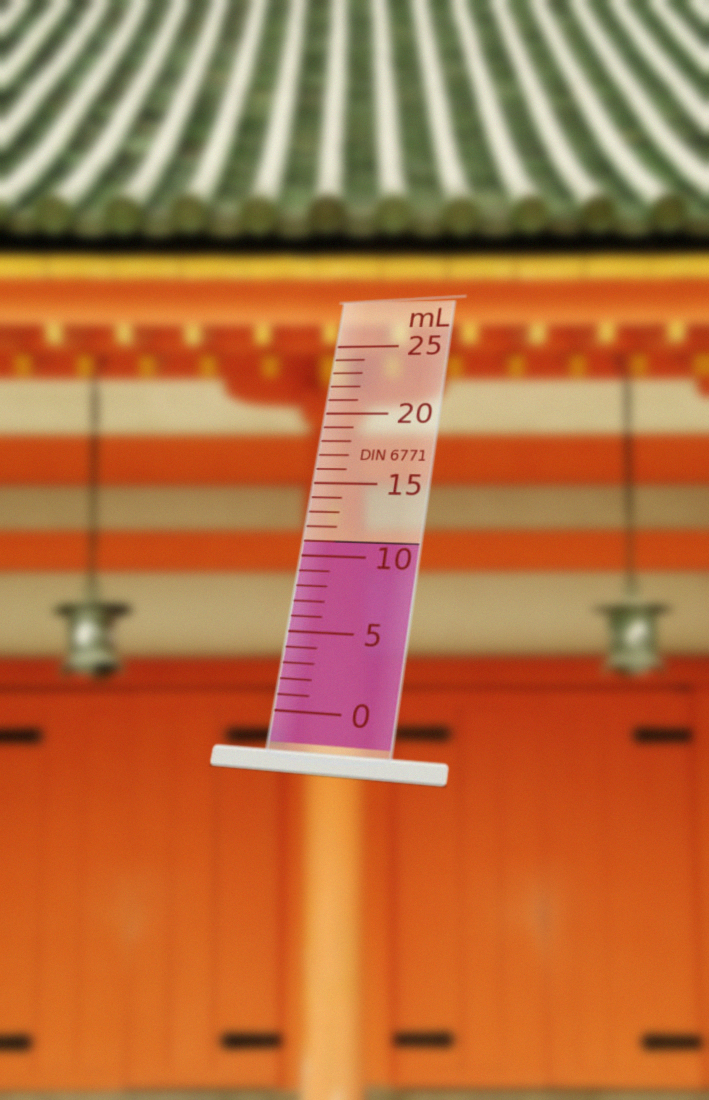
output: 11mL
